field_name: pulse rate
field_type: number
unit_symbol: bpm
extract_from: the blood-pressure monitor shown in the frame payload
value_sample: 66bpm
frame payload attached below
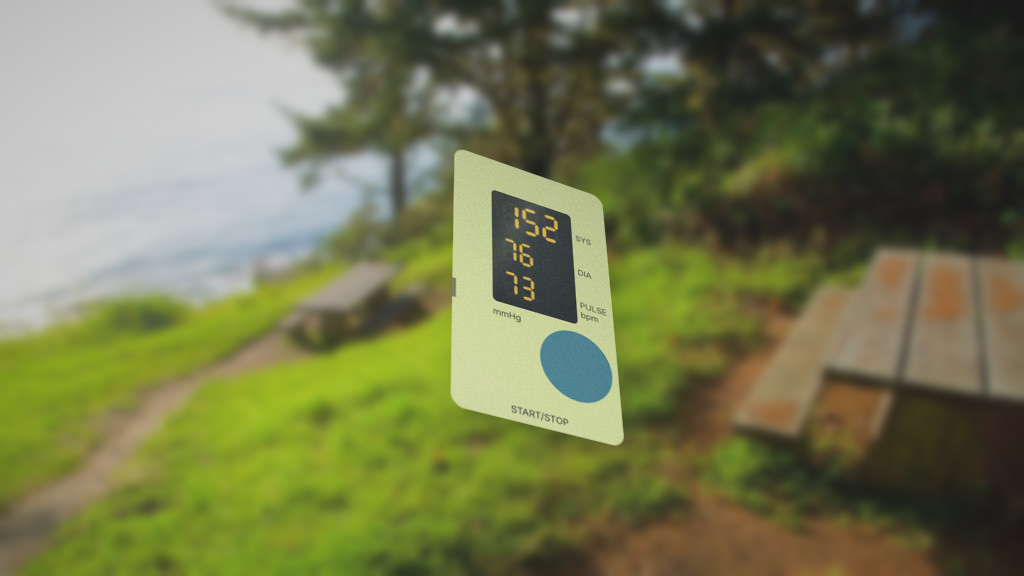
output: 73bpm
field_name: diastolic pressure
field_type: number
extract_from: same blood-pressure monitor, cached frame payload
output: 76mmHg
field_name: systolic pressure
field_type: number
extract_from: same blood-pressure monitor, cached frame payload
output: 152mmHg
